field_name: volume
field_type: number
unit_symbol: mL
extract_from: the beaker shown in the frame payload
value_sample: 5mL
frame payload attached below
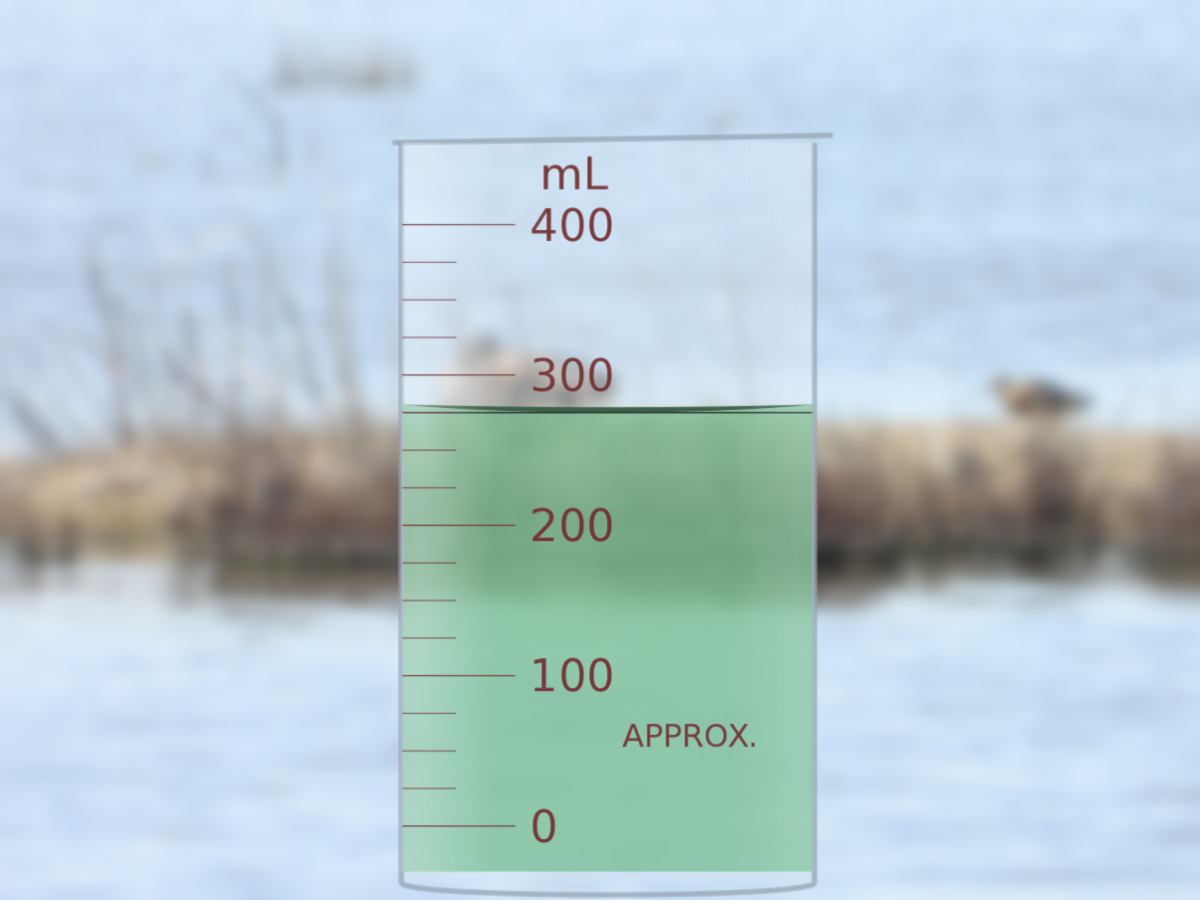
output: 275mL
